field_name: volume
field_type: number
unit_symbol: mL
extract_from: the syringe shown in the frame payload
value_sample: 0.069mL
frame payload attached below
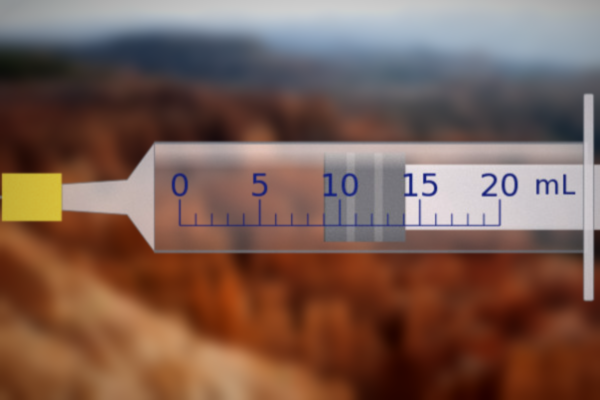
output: 9mL
